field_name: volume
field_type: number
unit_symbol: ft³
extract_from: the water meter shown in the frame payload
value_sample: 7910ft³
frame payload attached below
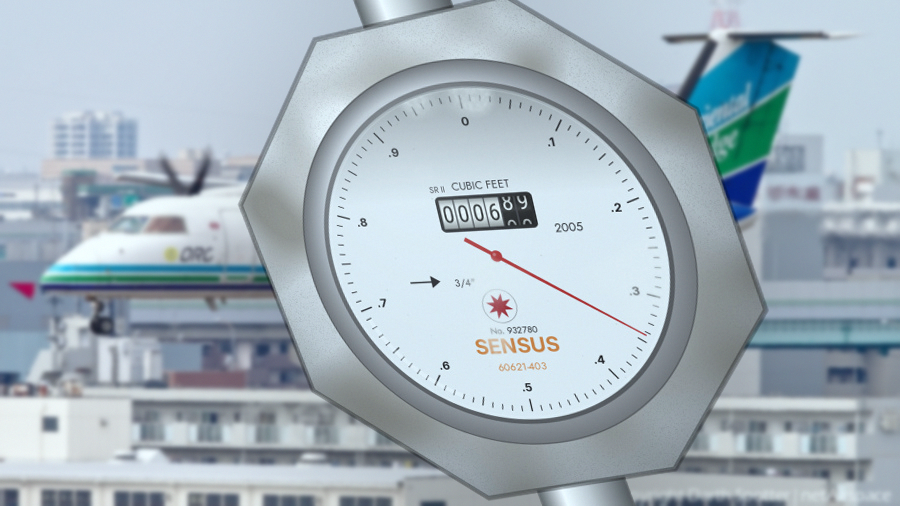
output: 689.34ft³
